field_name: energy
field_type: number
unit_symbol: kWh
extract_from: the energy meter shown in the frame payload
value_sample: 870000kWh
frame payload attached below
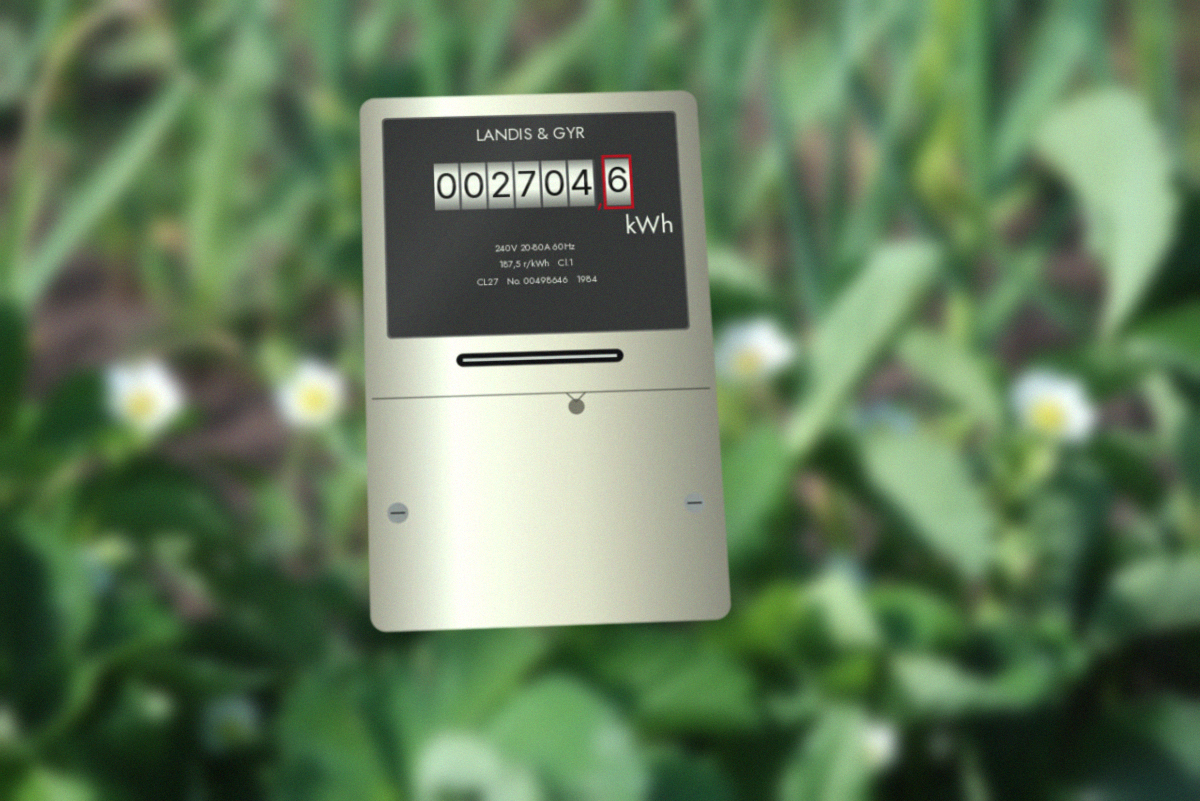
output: 2704.6kWh
